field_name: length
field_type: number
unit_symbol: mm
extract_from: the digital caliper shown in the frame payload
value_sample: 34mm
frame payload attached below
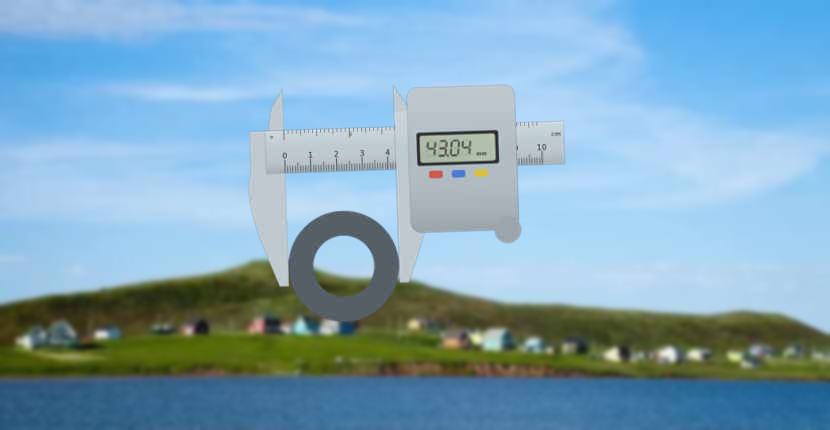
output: 43.04mm
